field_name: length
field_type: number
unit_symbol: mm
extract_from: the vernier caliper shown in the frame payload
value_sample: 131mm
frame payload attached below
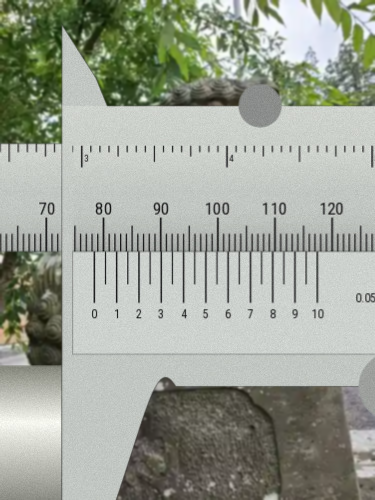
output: 78.4mm
